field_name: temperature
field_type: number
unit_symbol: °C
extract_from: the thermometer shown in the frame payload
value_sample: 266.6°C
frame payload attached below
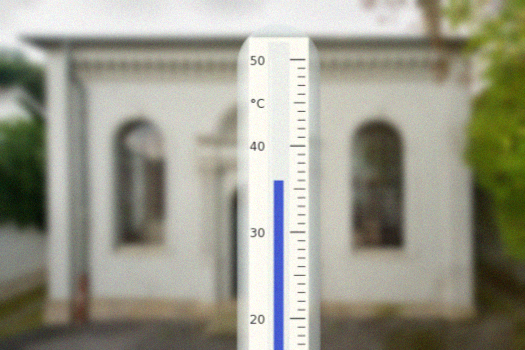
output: 36°C
